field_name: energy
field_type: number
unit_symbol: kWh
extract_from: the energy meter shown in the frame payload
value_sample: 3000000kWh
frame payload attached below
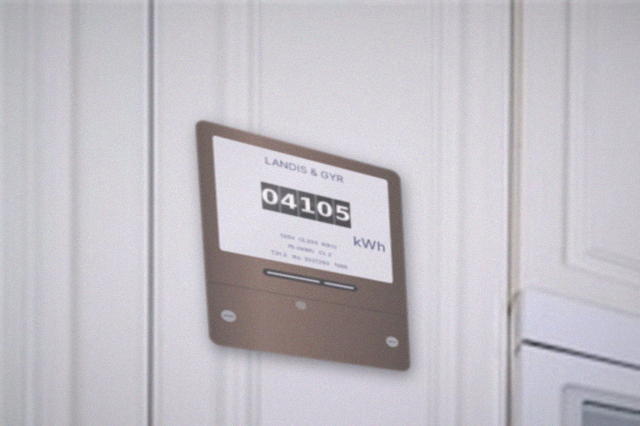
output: 4105kWh
